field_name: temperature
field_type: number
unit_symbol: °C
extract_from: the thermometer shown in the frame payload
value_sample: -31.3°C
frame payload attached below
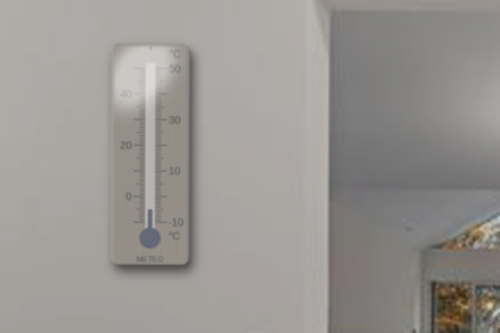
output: -5°C
